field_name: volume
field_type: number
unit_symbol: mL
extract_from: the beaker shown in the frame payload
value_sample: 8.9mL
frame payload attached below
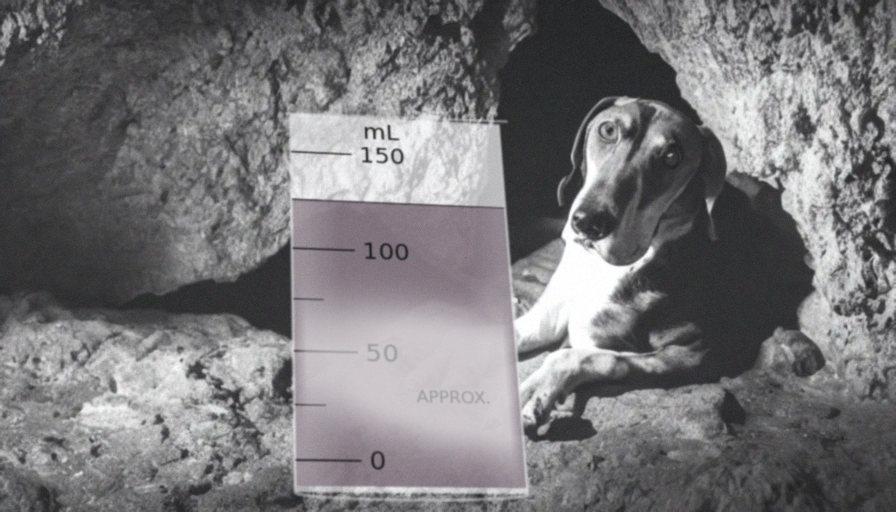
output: 125mL
